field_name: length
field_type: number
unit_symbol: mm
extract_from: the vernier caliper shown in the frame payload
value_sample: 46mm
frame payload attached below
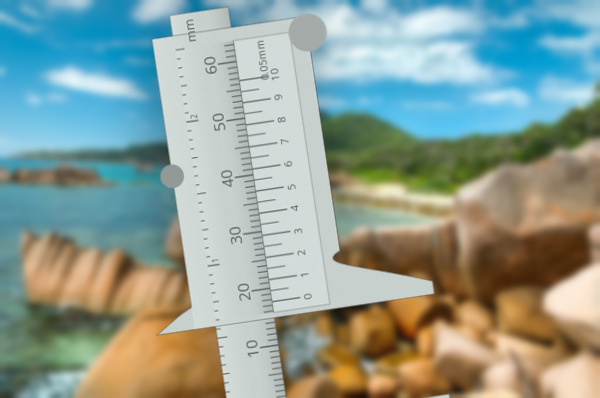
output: 17.6mm
